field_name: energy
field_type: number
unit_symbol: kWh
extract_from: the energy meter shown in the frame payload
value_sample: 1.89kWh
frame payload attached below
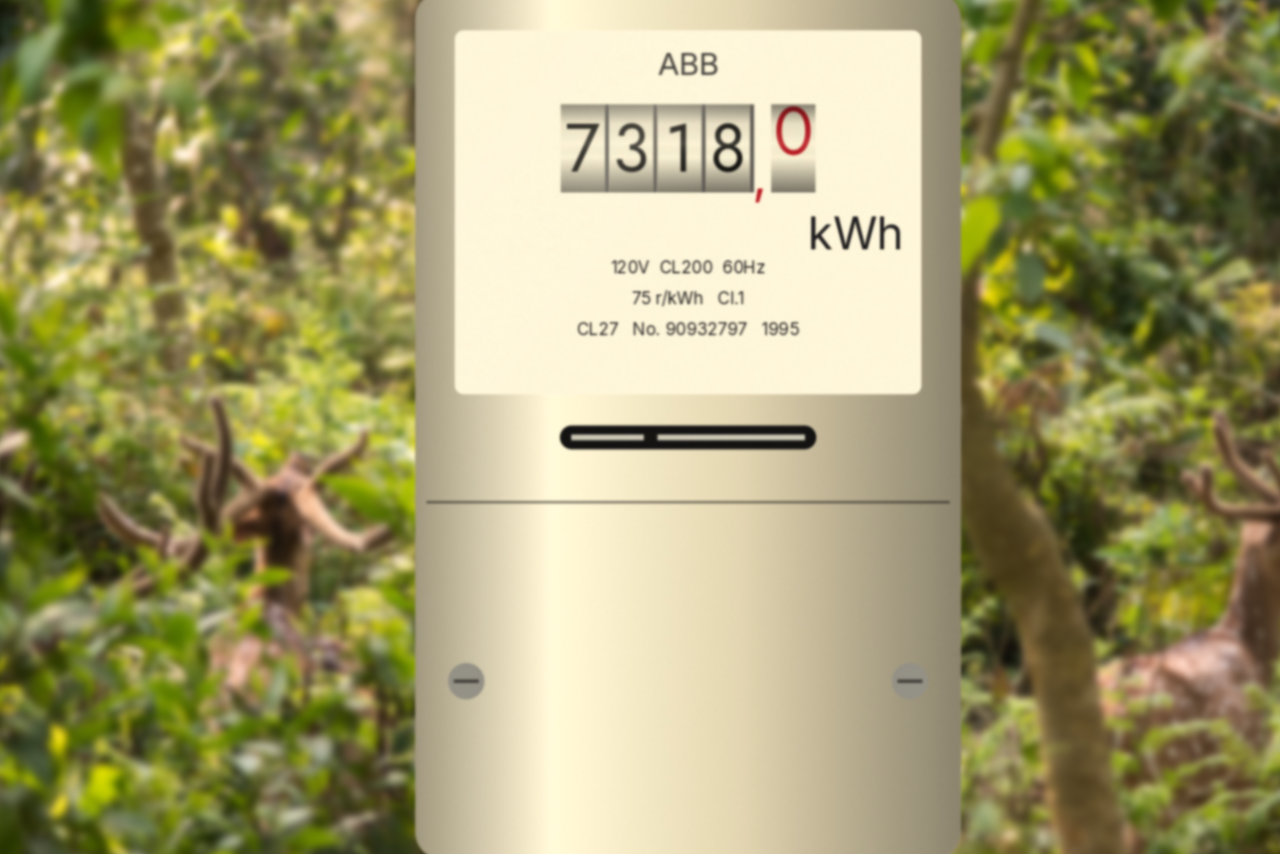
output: 7318.0kWh
